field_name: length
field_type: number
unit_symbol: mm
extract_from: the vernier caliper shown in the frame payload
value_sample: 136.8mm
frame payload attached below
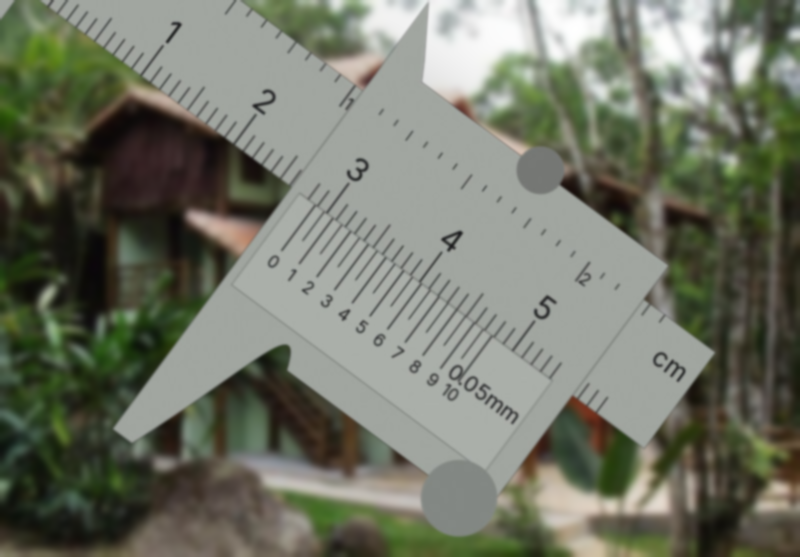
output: 28.8mm
